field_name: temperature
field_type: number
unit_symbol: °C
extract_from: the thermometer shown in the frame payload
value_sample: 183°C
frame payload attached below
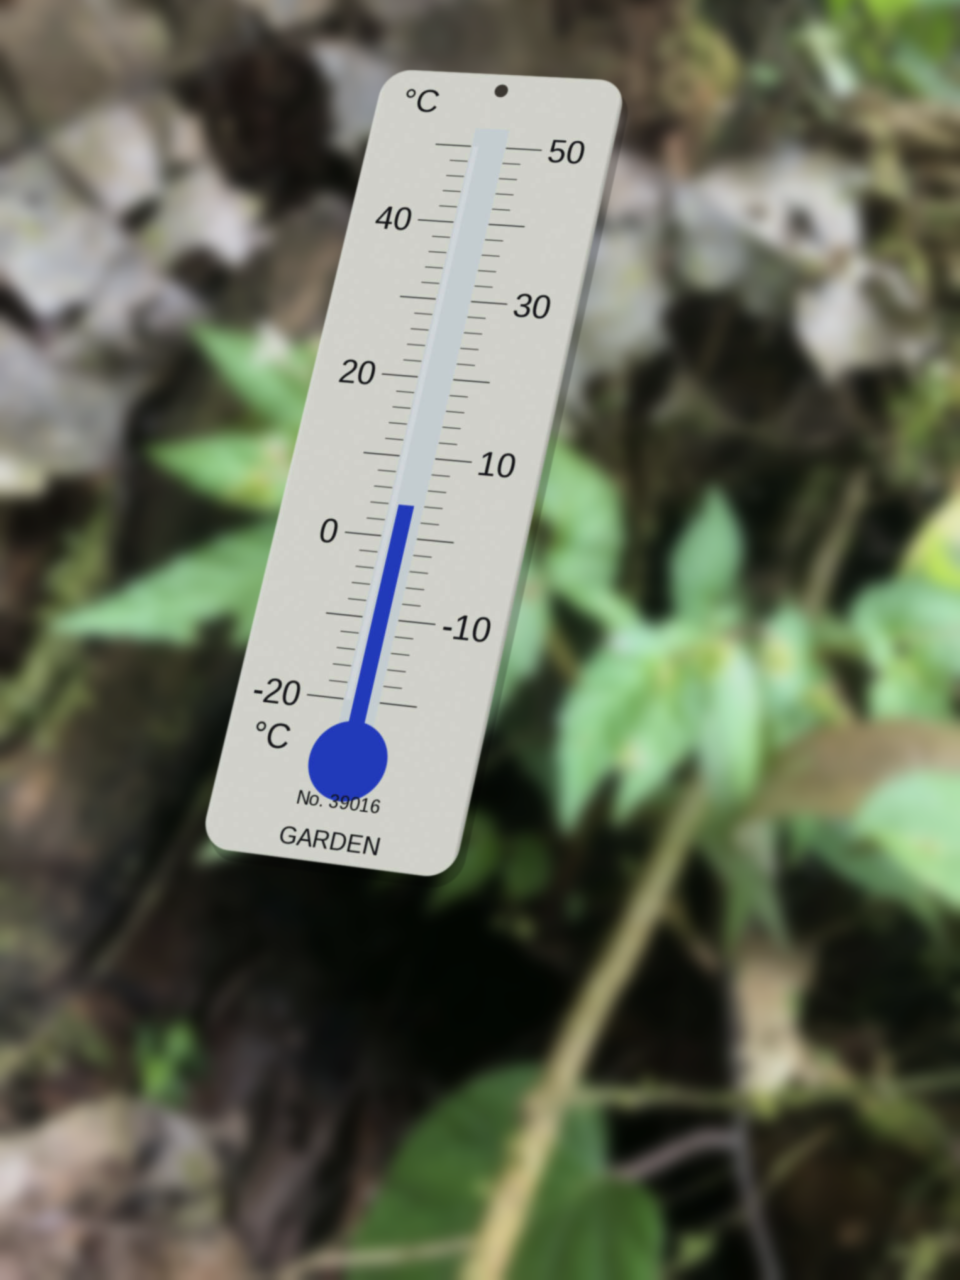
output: 4°C
